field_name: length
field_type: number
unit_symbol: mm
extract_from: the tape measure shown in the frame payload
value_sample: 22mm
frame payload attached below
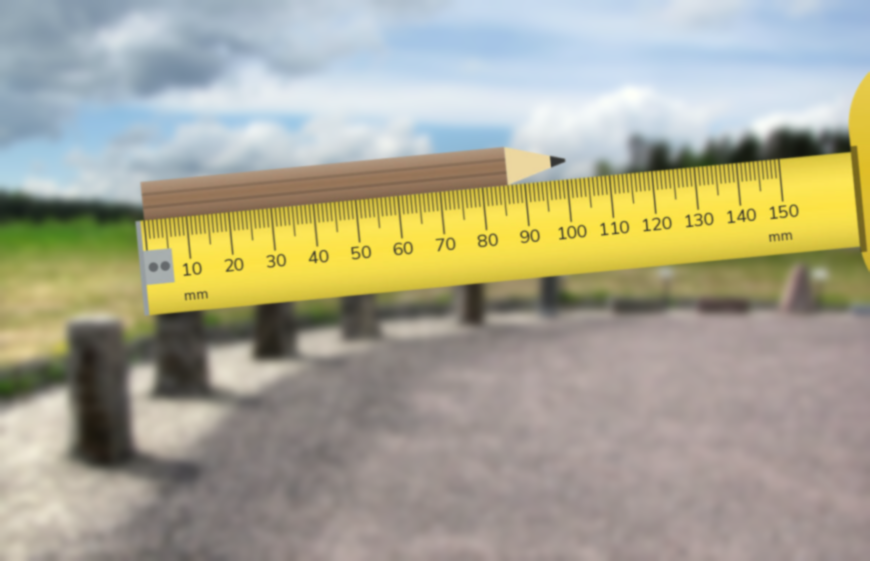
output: 100mm
